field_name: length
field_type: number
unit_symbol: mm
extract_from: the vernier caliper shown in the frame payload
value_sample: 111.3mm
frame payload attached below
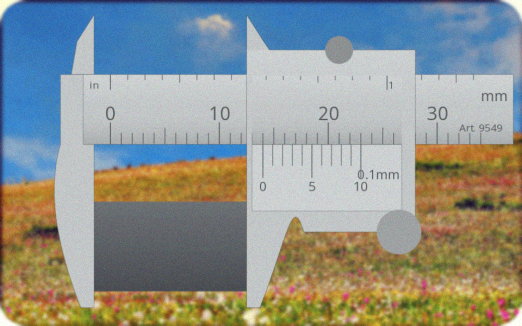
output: 14.0mm
